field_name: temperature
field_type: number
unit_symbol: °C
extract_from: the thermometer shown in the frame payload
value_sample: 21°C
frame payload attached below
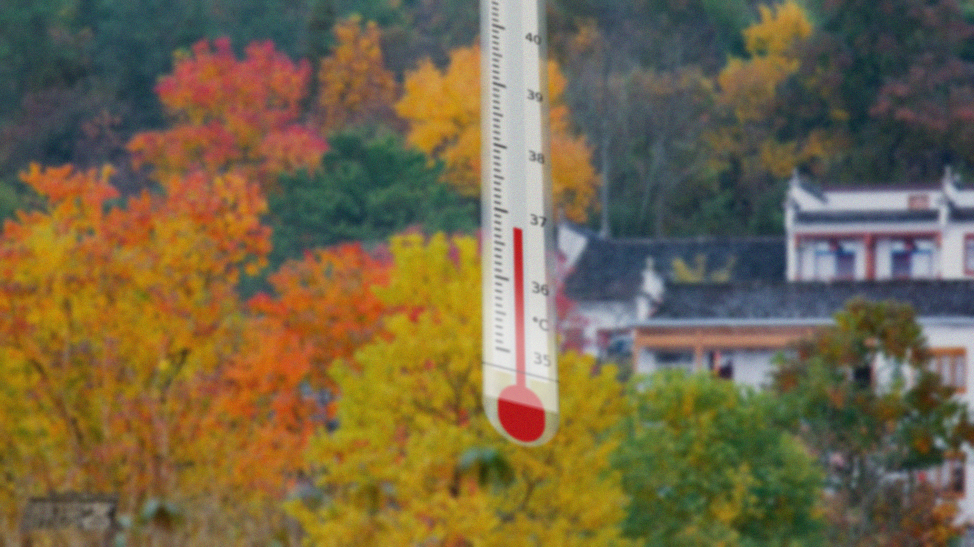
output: 36.8°C
